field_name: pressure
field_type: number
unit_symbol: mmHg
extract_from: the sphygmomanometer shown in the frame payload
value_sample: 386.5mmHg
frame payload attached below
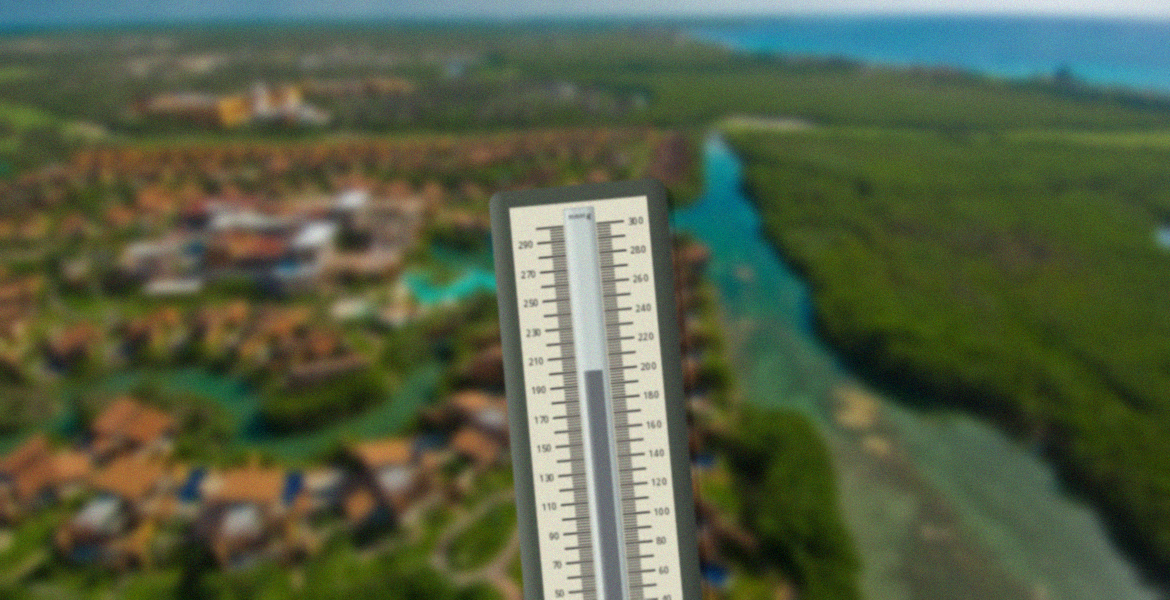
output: 200mmHg
